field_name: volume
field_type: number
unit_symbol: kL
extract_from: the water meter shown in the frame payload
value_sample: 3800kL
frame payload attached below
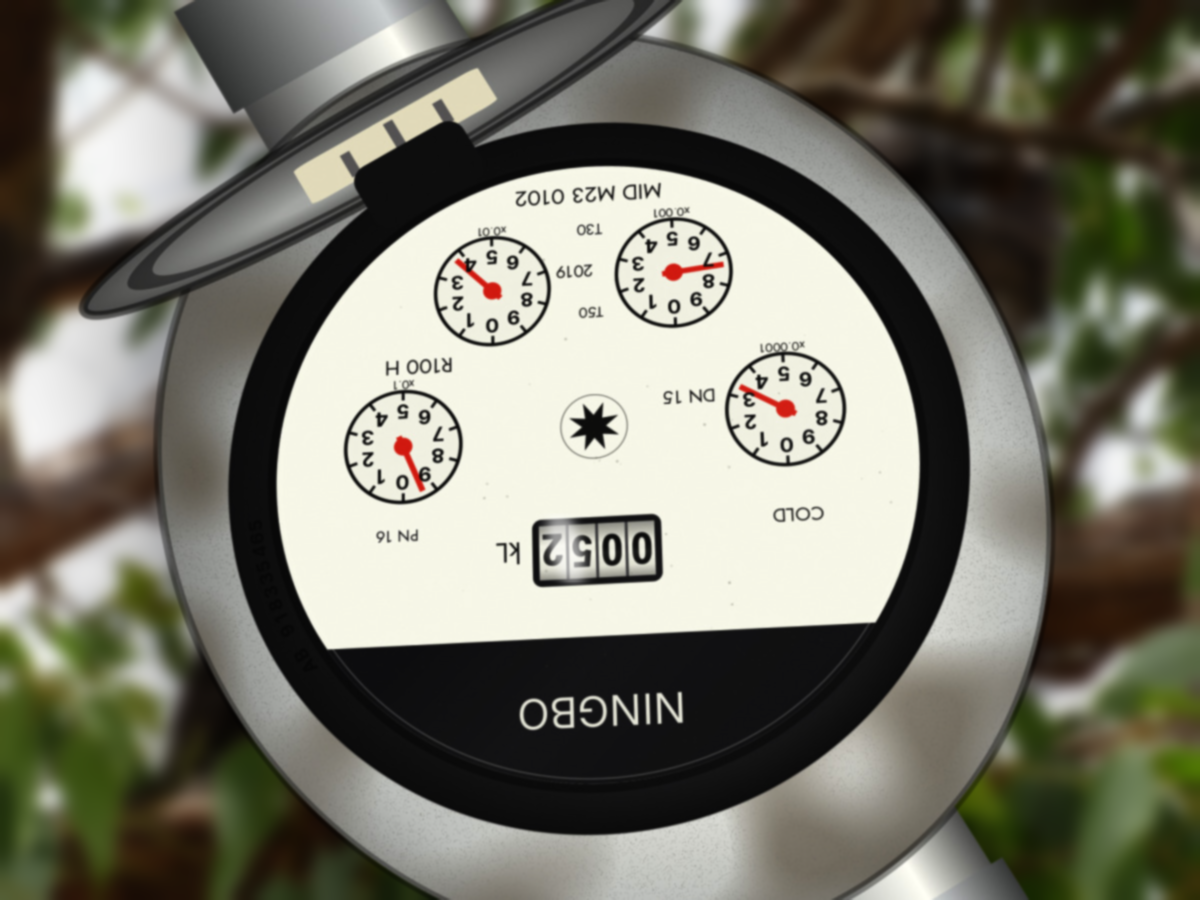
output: 51.9373kL
